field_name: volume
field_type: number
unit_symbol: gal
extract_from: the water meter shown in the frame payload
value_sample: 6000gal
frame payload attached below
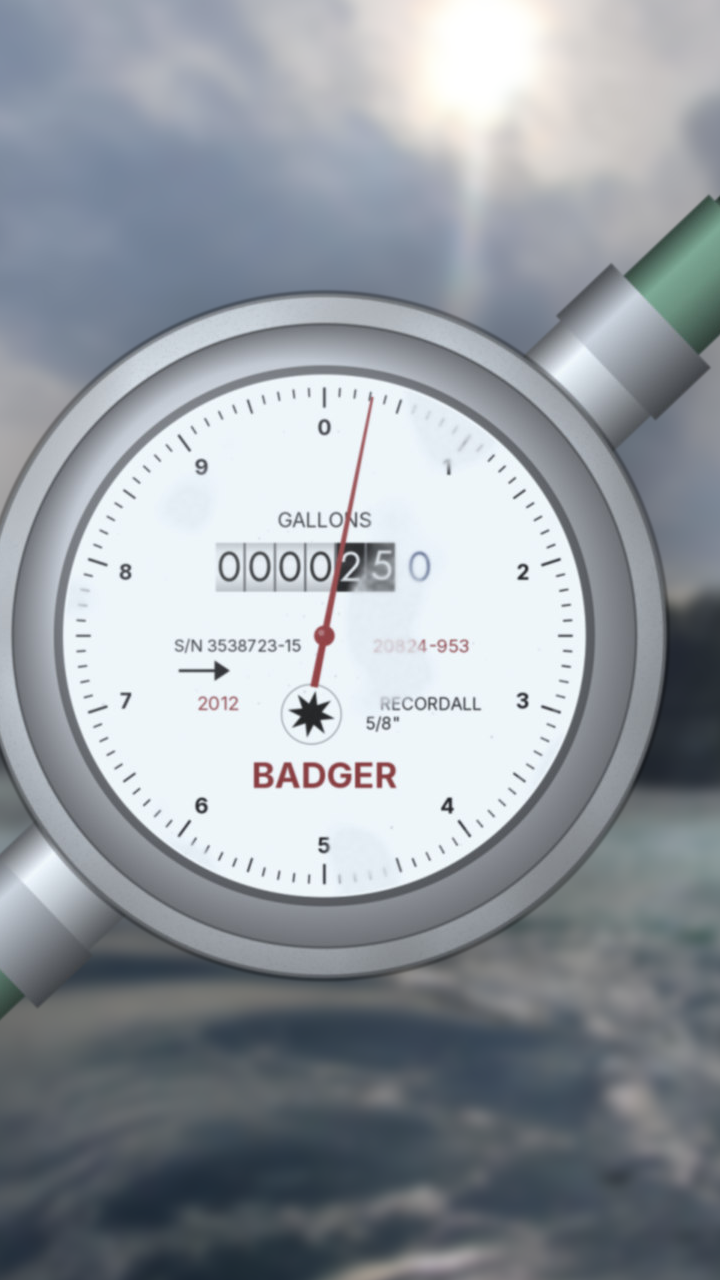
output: 250.3gal
